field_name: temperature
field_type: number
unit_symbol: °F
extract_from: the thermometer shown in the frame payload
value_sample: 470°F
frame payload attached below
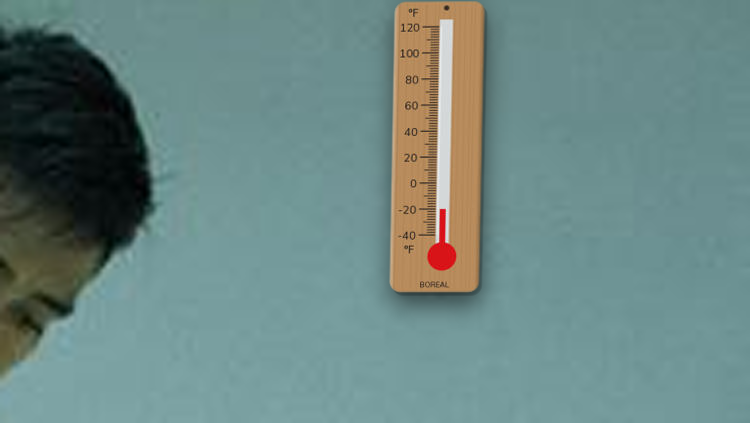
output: -20°F
